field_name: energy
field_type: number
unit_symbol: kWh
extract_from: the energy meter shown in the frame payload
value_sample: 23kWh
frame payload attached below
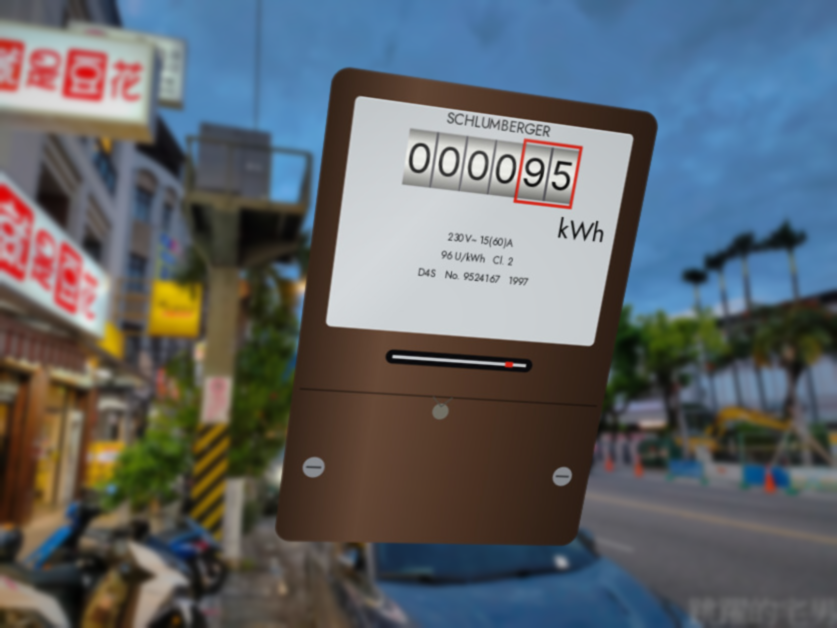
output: 0.95kWh
